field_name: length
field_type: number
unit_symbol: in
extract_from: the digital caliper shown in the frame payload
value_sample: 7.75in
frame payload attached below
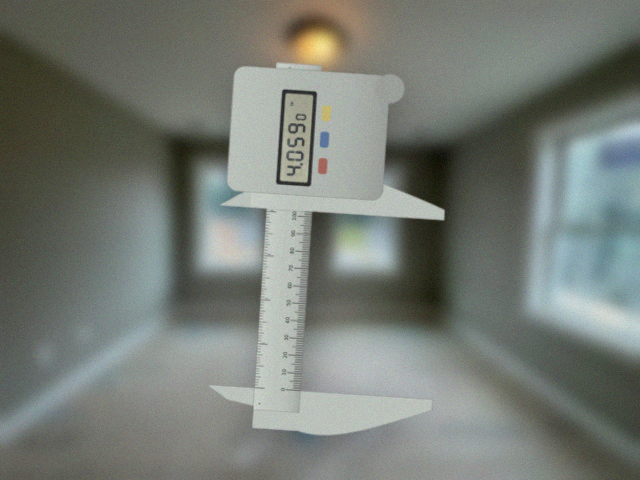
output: 4.0590in
